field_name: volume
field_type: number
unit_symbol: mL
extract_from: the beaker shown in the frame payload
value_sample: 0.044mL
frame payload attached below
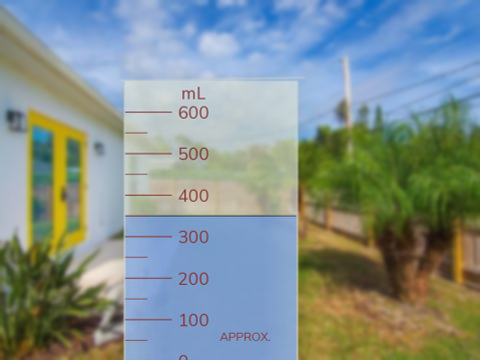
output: 350mL
